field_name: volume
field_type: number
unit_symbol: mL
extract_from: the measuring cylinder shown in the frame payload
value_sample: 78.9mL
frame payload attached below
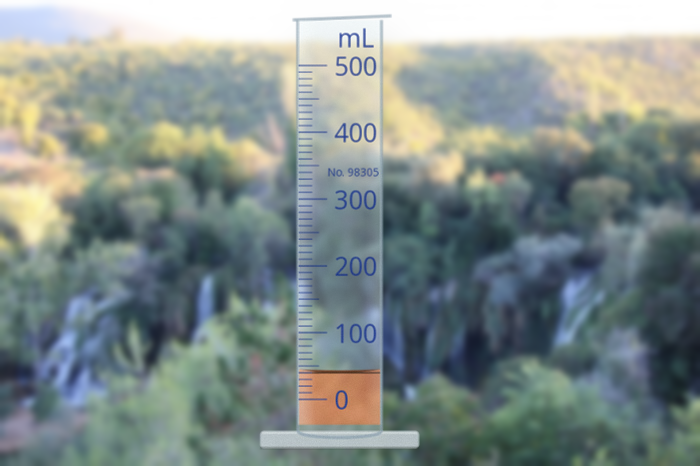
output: 40mL
